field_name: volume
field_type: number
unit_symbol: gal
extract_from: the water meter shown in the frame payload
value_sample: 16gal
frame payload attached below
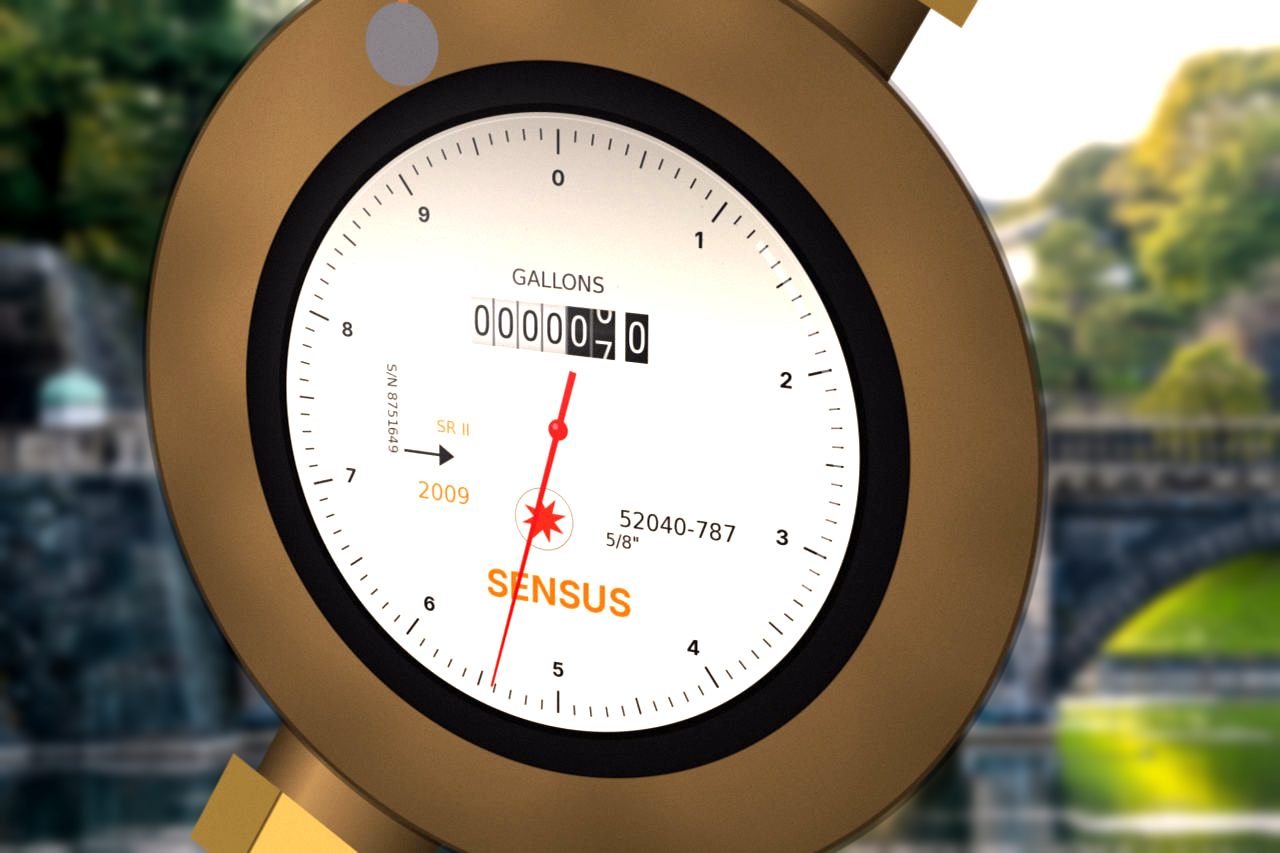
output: 65.4gal
